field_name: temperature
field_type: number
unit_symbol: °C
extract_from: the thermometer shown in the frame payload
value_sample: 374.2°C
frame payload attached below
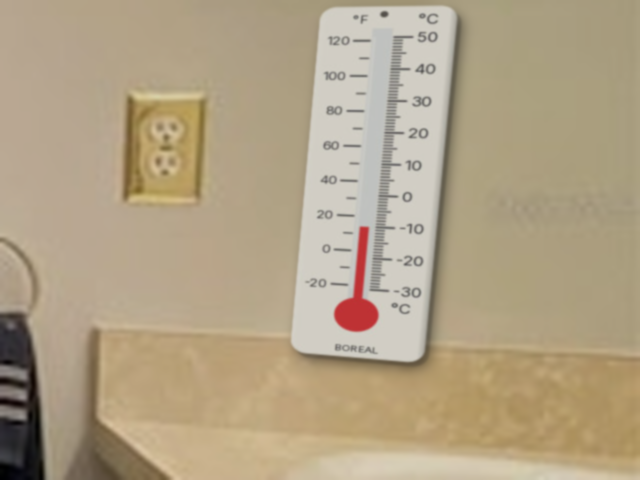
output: -10°C
